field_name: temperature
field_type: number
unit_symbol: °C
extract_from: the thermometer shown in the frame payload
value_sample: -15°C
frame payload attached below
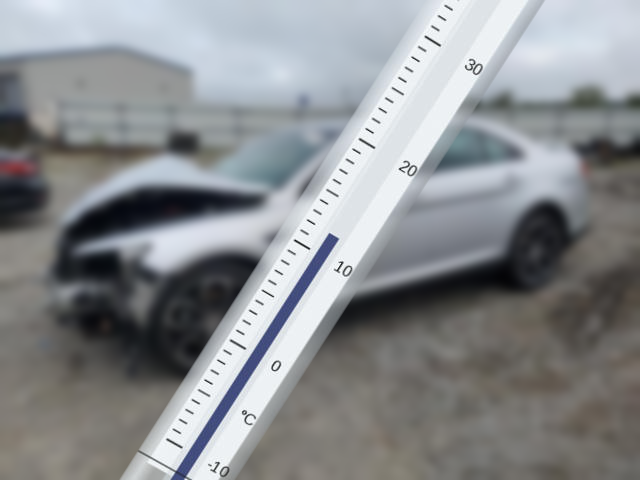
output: 12°C
